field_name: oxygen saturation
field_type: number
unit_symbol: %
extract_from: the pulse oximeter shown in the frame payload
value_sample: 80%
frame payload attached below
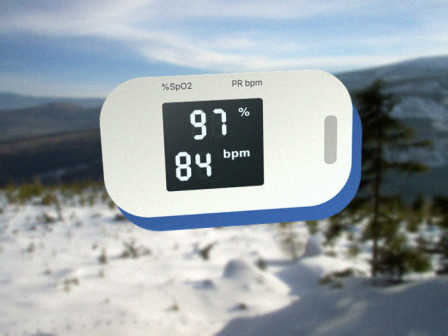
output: 97%
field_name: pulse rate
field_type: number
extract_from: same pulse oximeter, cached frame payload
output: 84bpm
